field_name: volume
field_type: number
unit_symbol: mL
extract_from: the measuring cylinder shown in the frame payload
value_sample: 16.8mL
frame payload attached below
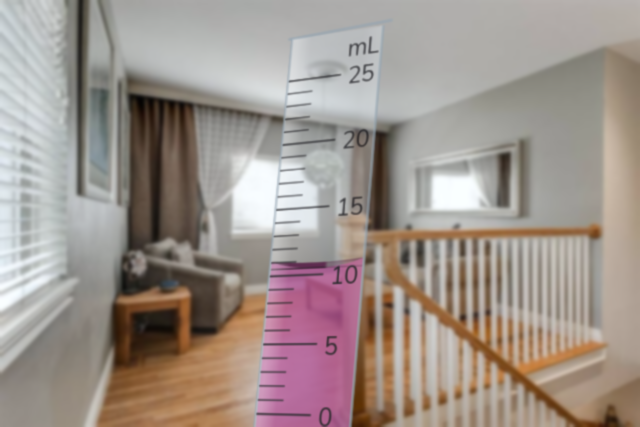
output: 10.5mL
